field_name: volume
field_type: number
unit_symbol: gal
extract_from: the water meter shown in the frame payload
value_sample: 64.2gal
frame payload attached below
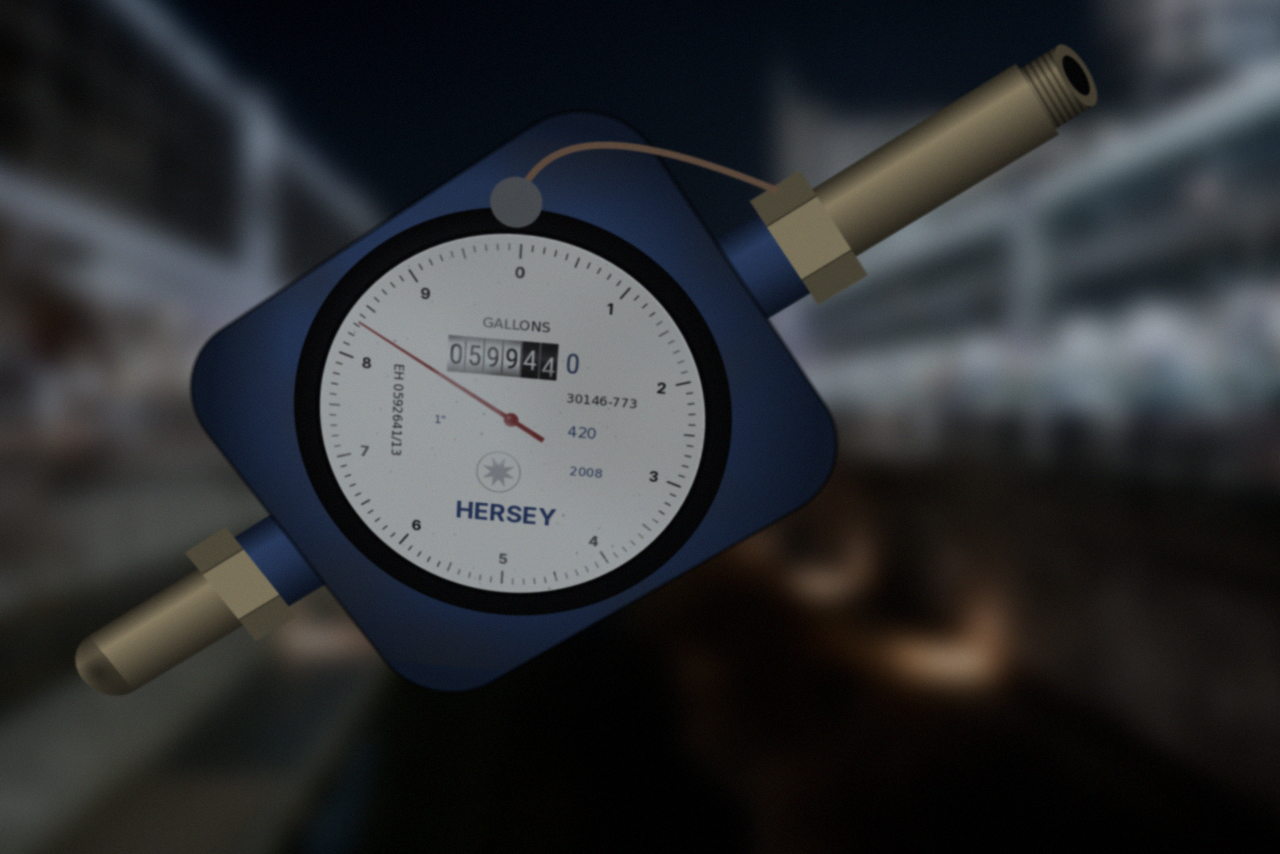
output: 599438.3gal
